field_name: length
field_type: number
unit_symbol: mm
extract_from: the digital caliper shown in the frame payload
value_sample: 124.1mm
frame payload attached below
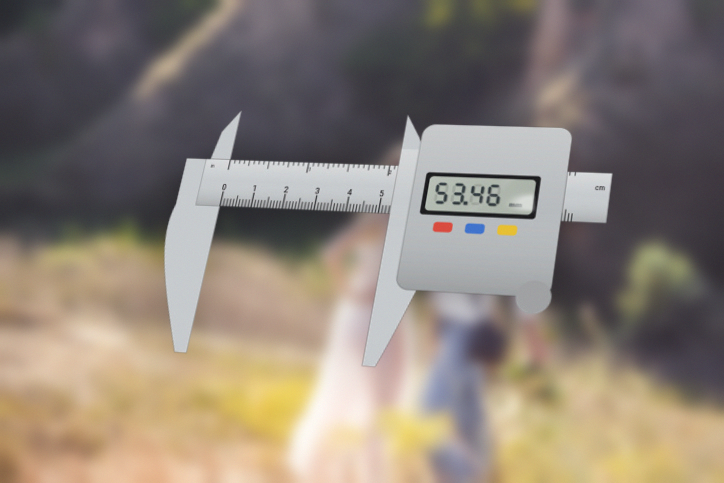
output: 53.46mm
